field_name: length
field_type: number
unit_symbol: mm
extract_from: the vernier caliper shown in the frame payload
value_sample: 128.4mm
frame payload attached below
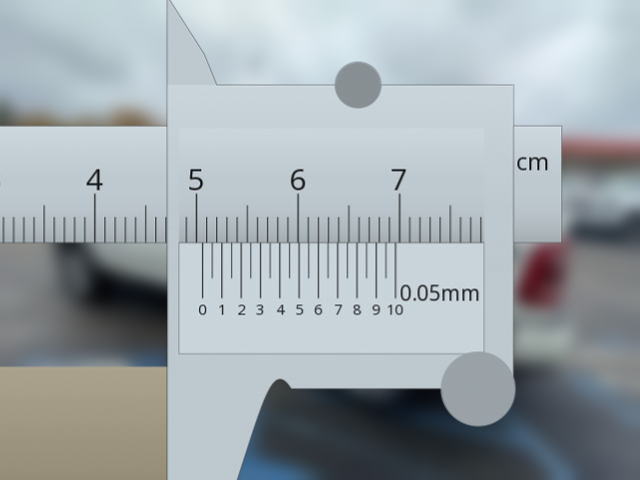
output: 50.6mm
